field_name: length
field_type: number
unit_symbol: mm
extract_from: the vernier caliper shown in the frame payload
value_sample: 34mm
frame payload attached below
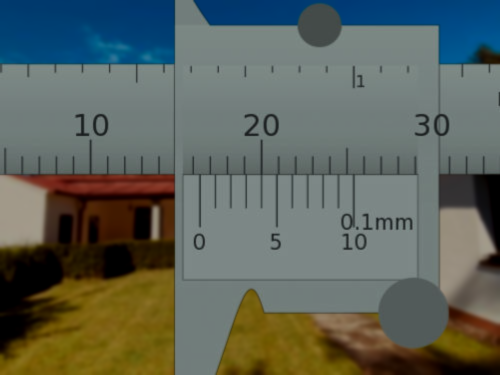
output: 16.4mm
